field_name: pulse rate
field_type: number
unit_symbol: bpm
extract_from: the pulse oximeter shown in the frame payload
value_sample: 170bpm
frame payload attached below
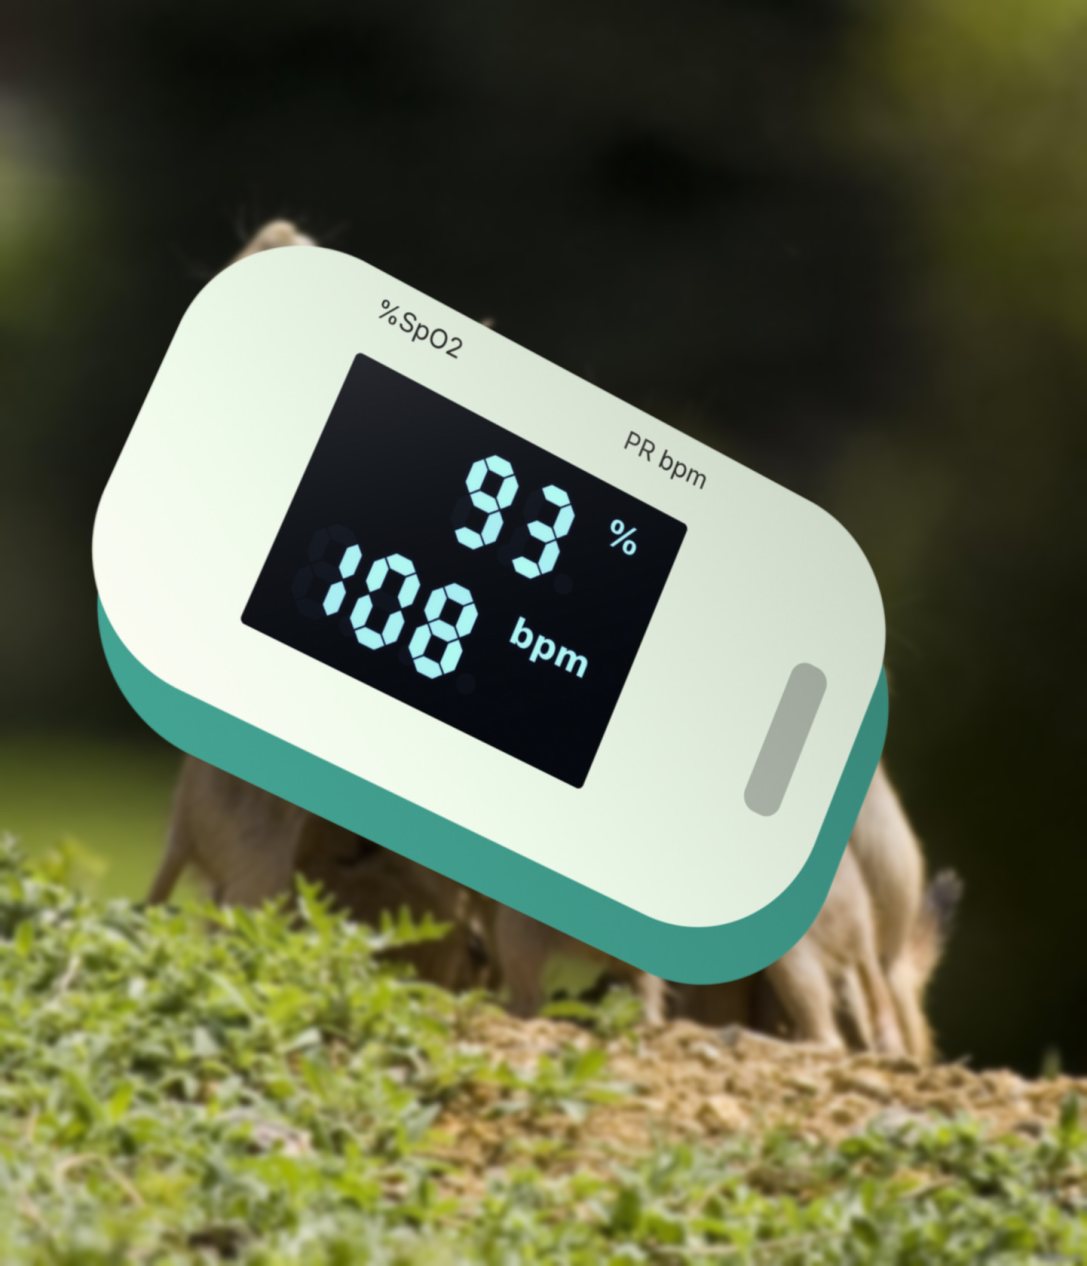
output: 108bpm
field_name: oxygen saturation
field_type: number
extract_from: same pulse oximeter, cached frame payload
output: 93%
